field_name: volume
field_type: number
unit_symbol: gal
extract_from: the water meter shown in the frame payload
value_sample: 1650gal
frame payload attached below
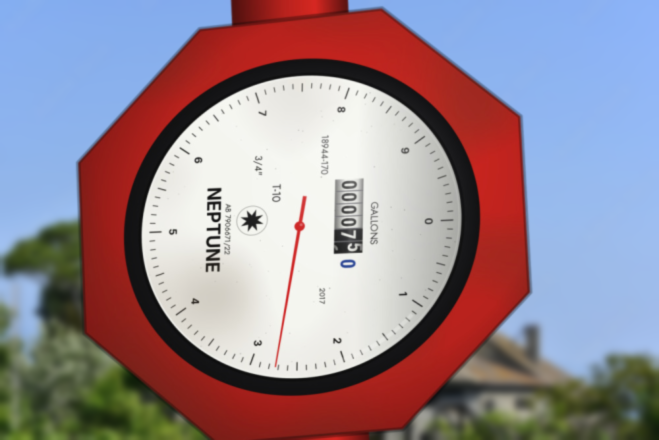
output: 752.7gal
